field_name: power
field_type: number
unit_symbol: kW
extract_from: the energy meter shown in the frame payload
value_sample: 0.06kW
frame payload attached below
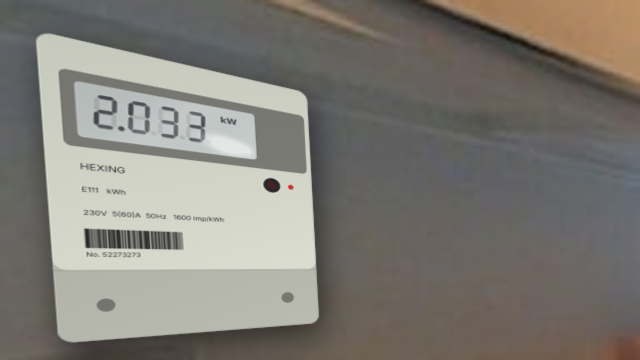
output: 2.033kW
